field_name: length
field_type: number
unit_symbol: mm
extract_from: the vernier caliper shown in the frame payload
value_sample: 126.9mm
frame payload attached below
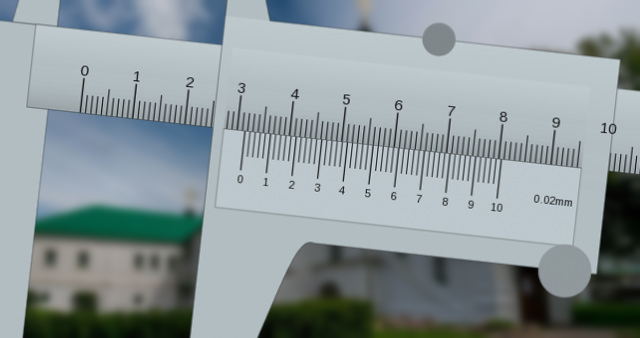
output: 31.5mm
